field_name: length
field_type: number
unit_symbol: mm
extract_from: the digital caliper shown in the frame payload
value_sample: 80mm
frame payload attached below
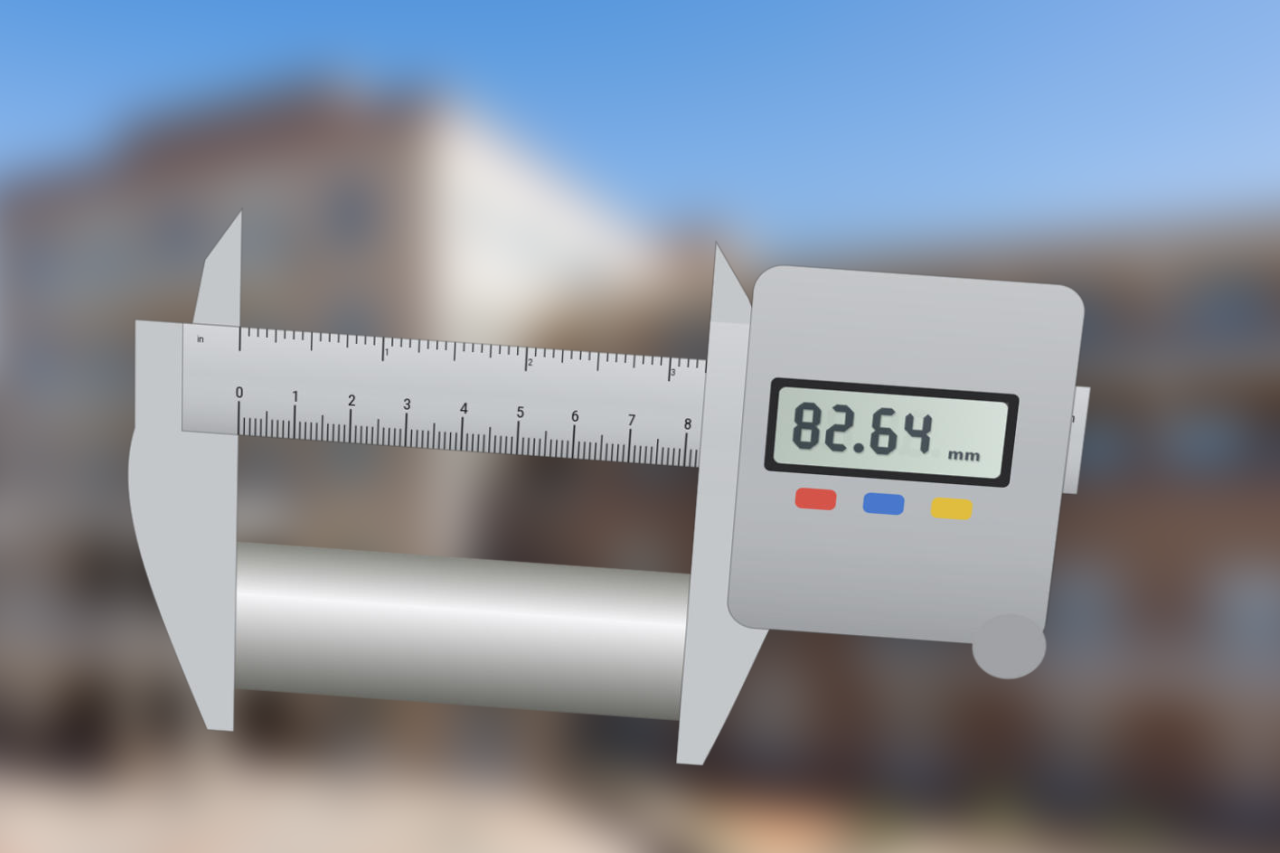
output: 82.64mm
